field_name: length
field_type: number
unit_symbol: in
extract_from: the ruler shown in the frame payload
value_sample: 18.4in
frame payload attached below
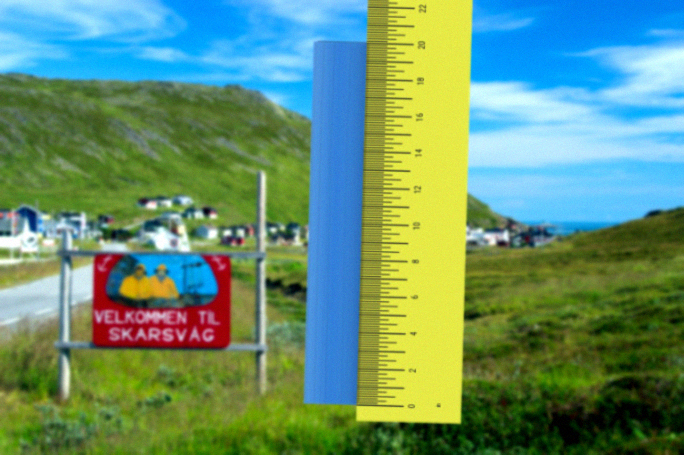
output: 20in
